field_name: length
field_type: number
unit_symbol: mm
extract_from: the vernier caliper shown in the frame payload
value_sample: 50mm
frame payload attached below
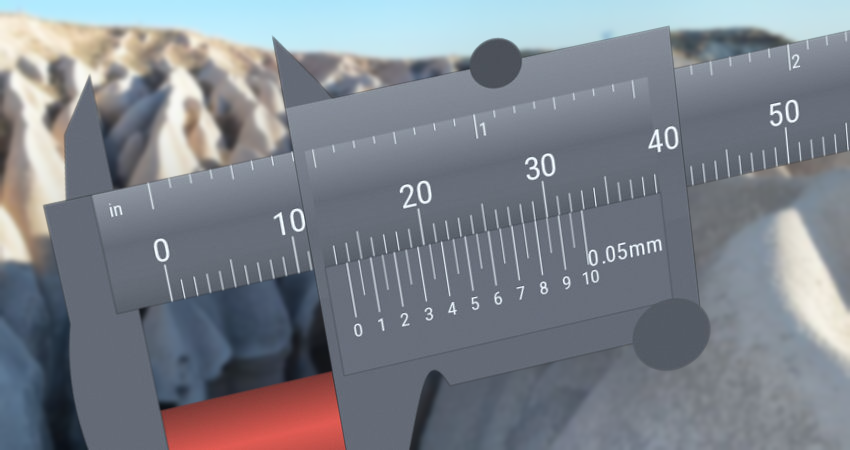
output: 13.8mm
